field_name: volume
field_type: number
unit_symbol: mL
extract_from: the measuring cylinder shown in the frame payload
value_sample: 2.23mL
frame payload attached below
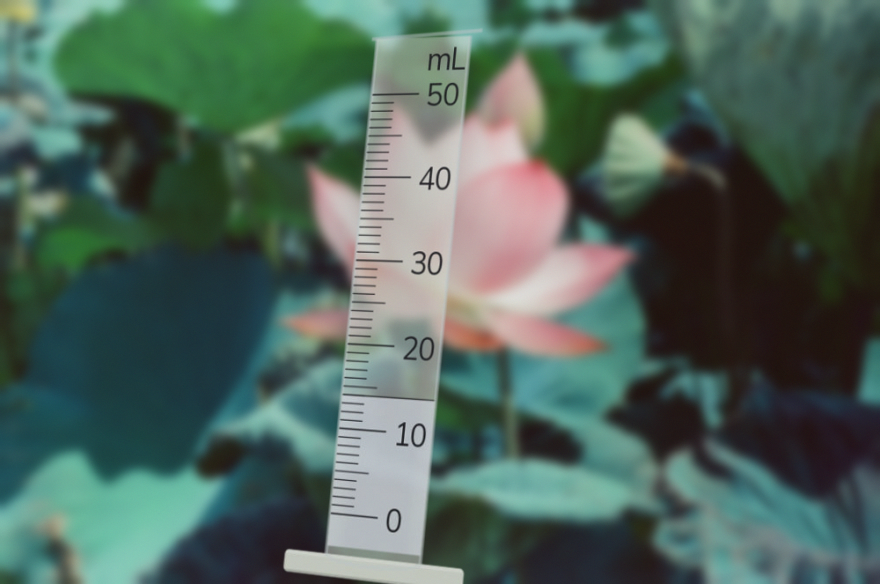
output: 14mL
